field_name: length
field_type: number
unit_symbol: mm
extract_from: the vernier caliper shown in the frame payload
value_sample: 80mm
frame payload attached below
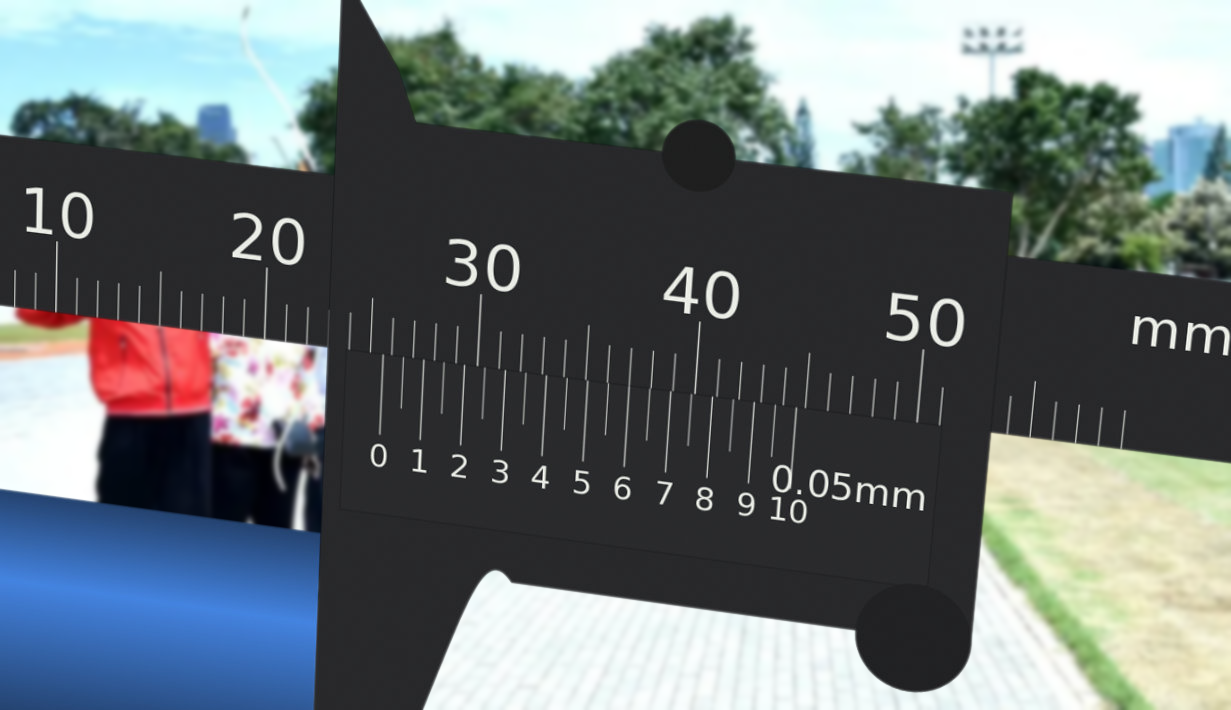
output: 25.6mm
